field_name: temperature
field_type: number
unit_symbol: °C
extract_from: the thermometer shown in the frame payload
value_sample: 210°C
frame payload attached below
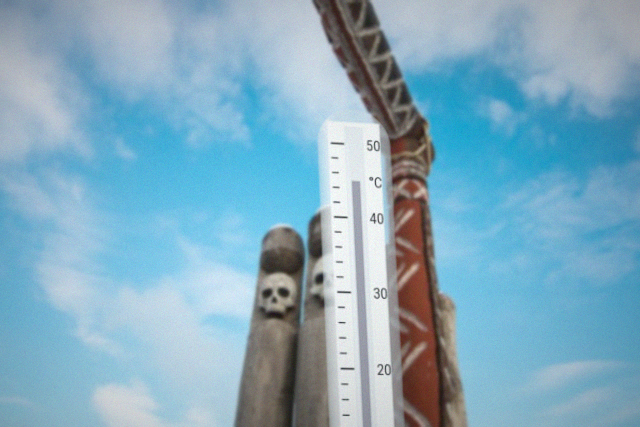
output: 45°C
